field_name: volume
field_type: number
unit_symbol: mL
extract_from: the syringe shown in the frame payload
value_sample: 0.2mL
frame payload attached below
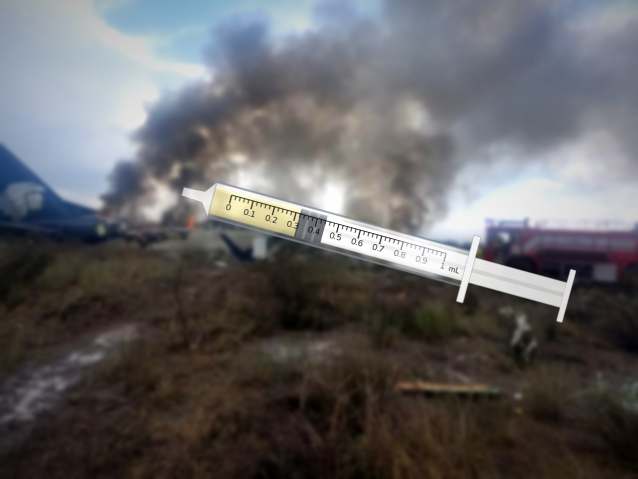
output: 0.32mL
